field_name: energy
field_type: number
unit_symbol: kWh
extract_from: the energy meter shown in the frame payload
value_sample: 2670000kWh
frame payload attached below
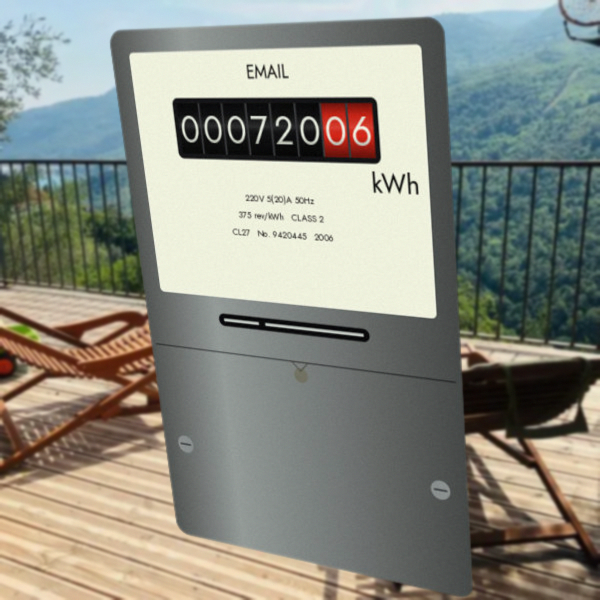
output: 720.06kWh
